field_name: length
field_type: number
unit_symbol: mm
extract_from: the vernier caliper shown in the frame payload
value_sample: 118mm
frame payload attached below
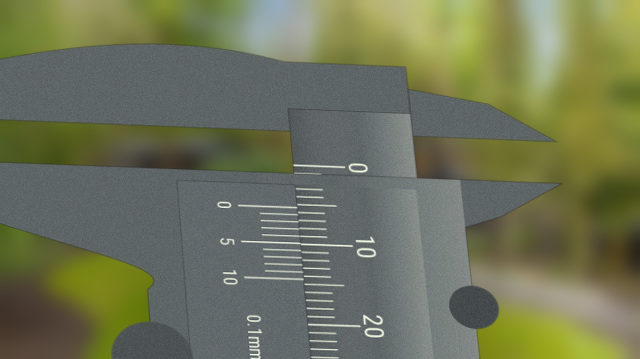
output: 5.4mm
